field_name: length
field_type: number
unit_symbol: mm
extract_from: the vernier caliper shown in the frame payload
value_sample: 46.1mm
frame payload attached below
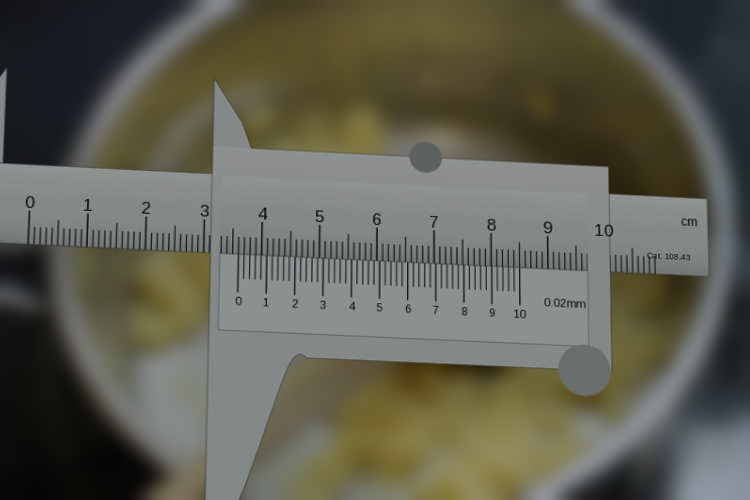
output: 36.0mm
